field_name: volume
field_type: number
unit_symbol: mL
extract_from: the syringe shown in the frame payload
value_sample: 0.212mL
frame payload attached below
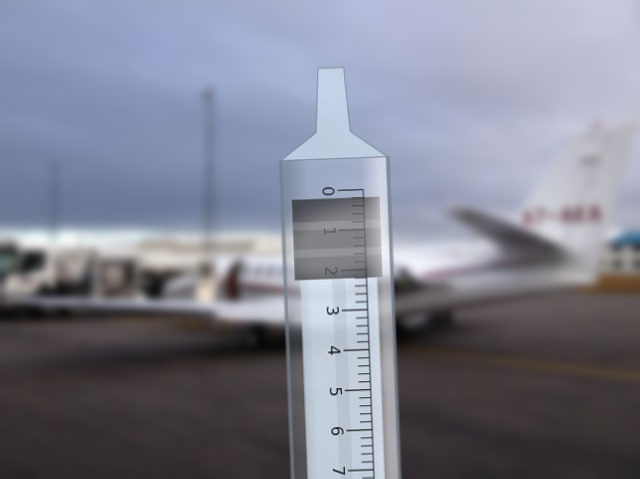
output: 0.2mL
